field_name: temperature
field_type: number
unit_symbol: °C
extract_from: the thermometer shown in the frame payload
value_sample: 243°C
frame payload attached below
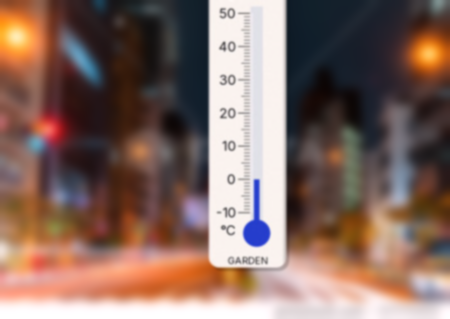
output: 0°C
